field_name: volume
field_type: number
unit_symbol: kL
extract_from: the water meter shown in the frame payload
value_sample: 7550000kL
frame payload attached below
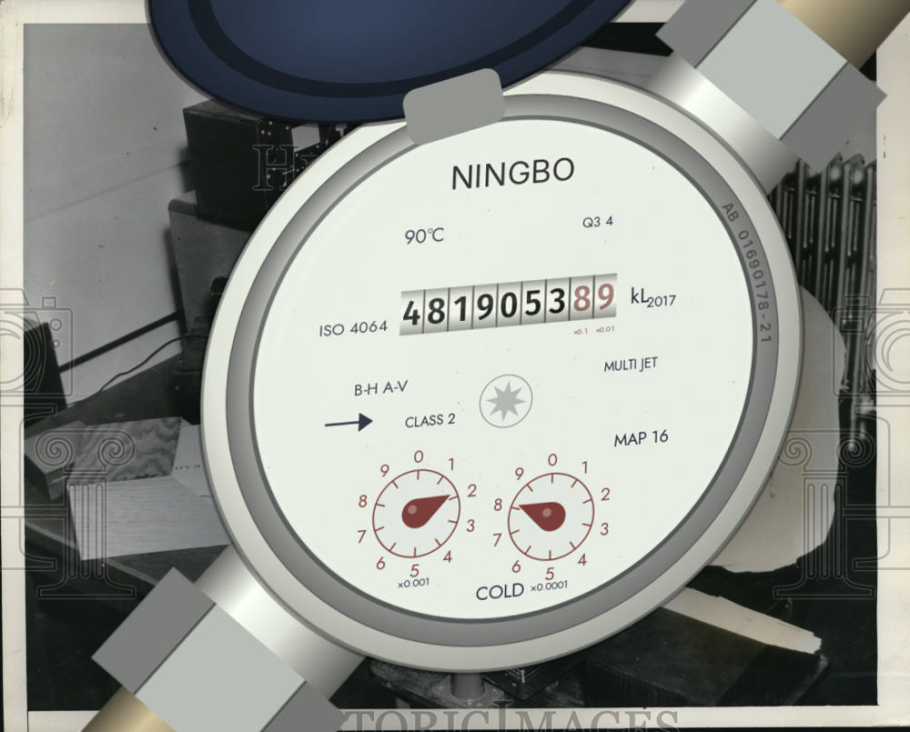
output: 4819053.8918kL
